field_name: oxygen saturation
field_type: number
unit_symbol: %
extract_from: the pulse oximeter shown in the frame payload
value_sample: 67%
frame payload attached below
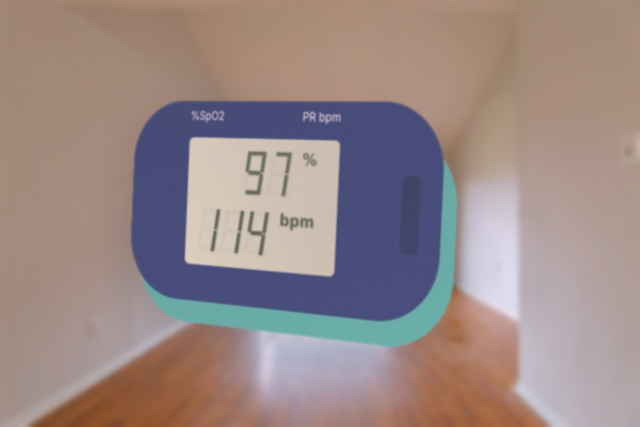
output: 97%
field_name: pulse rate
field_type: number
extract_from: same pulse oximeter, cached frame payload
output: 114bpm
